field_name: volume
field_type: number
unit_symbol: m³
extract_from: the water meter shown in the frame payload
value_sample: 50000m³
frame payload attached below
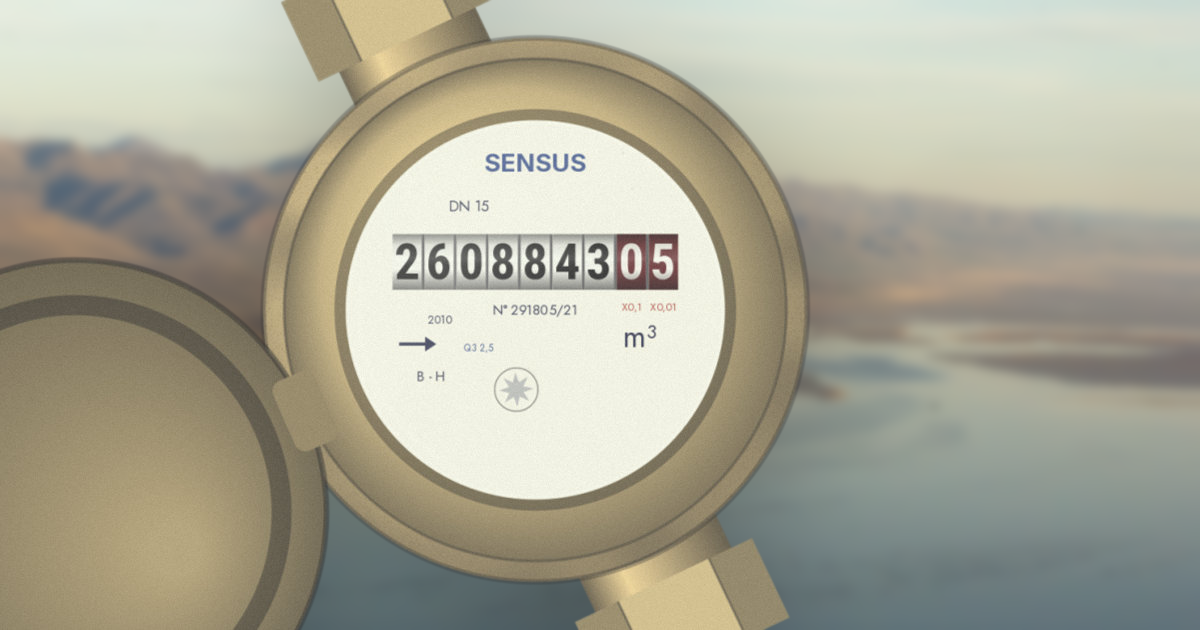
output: 2608843.05m³
